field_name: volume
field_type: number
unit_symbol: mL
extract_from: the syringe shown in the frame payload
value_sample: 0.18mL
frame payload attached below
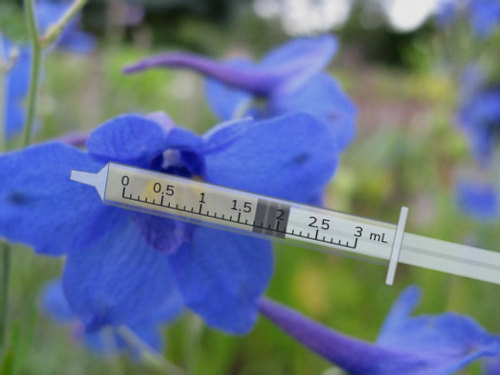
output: 1.7mL
